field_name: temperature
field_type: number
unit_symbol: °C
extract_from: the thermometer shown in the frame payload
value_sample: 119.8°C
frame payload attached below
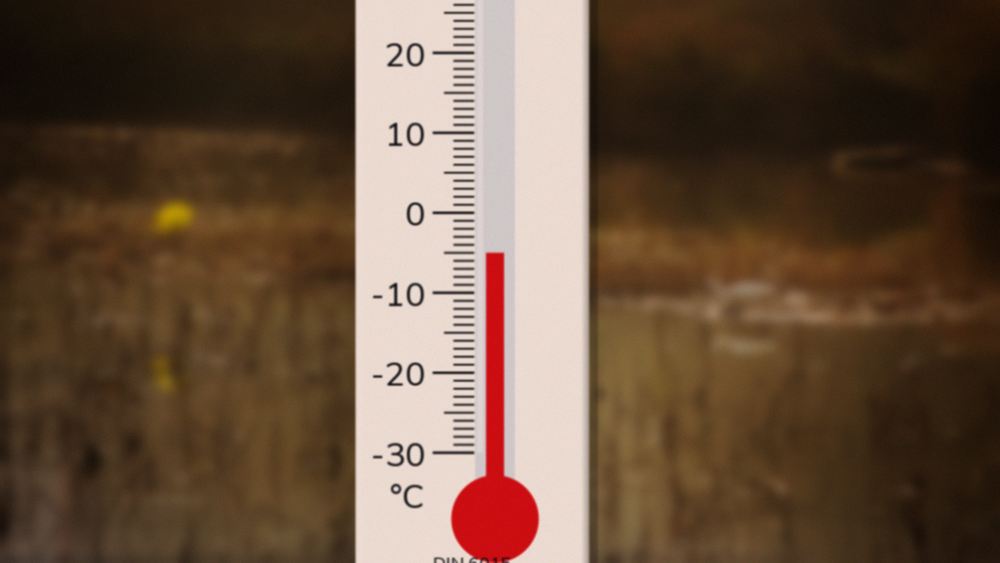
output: -5°C
